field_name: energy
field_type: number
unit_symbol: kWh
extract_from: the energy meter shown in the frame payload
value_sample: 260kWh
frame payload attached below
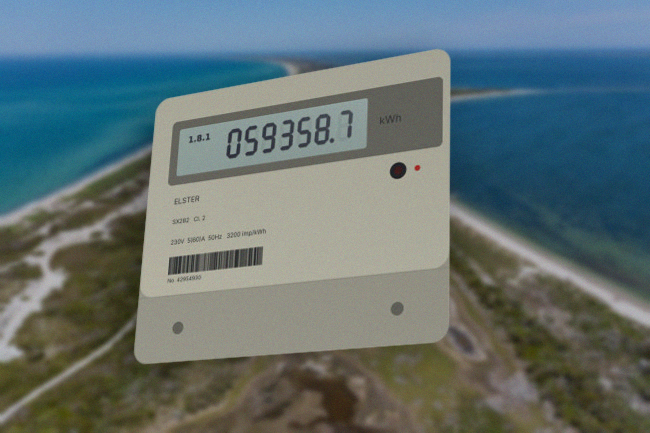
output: 59358.7kWh
